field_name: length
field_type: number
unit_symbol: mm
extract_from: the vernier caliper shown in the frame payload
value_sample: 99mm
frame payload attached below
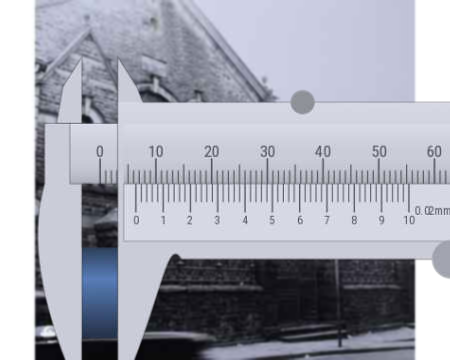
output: 6.4mm
